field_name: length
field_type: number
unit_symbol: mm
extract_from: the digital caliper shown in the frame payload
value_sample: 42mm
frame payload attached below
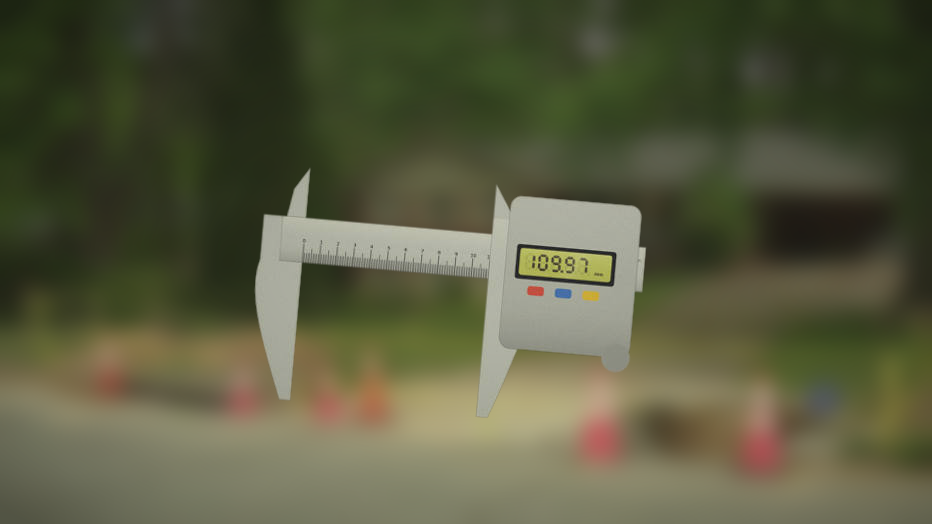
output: 109.97mm
